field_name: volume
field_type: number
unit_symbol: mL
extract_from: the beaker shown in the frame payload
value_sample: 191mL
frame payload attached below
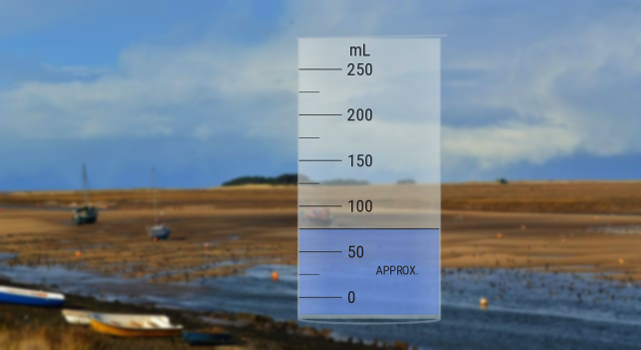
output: 75mL
